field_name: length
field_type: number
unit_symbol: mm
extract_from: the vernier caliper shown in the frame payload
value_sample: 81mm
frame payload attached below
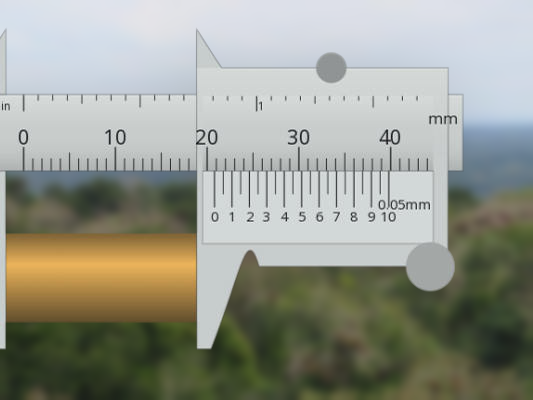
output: 20.8mm
